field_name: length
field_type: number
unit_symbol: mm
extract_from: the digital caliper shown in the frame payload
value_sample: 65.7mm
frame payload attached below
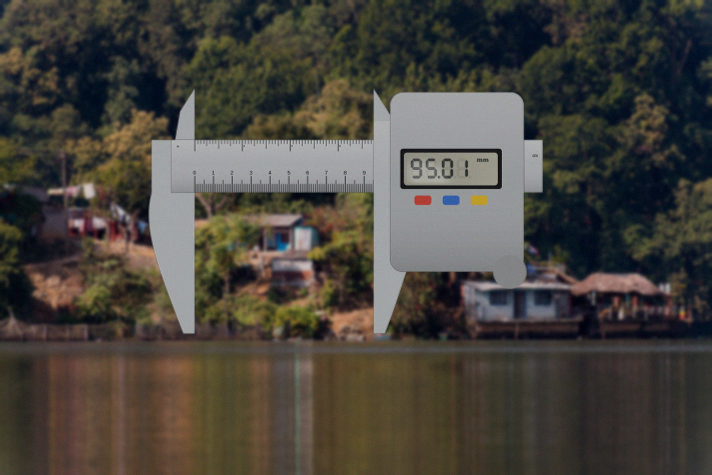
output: 95.01mm
